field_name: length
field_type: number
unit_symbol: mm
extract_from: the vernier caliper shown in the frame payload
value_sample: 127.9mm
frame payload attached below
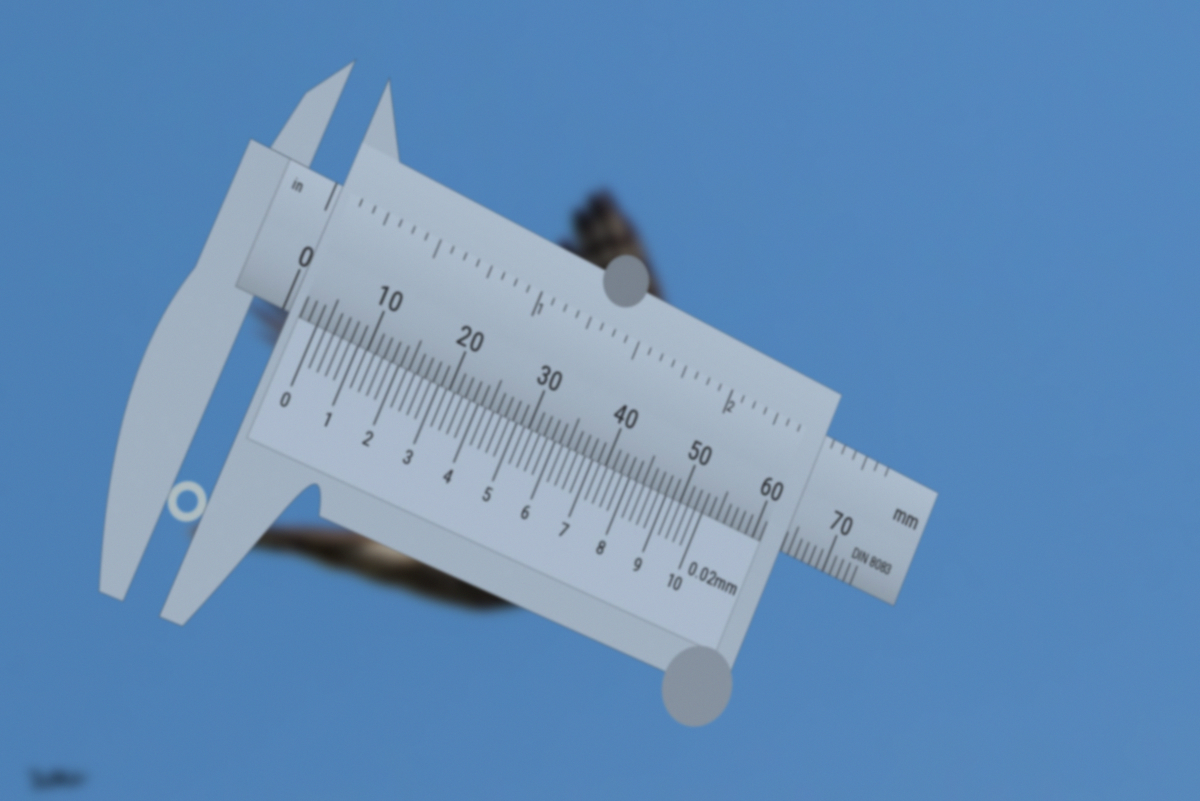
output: 4.0mm
